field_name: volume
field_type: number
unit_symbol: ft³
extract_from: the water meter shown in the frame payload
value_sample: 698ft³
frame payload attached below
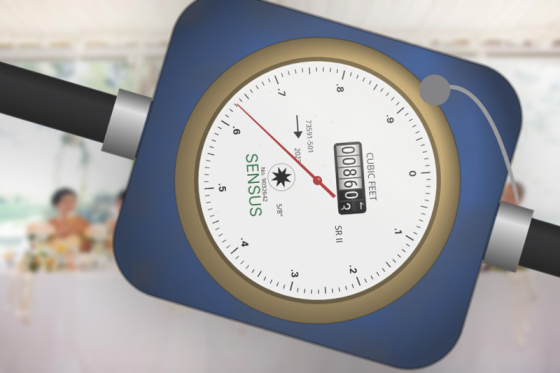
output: 8602.63ft³
